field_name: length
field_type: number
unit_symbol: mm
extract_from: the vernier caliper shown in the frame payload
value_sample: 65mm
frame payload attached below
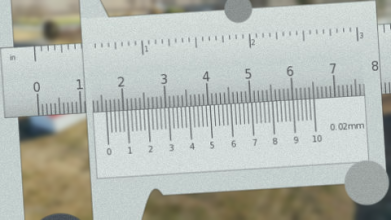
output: 16.0mm
